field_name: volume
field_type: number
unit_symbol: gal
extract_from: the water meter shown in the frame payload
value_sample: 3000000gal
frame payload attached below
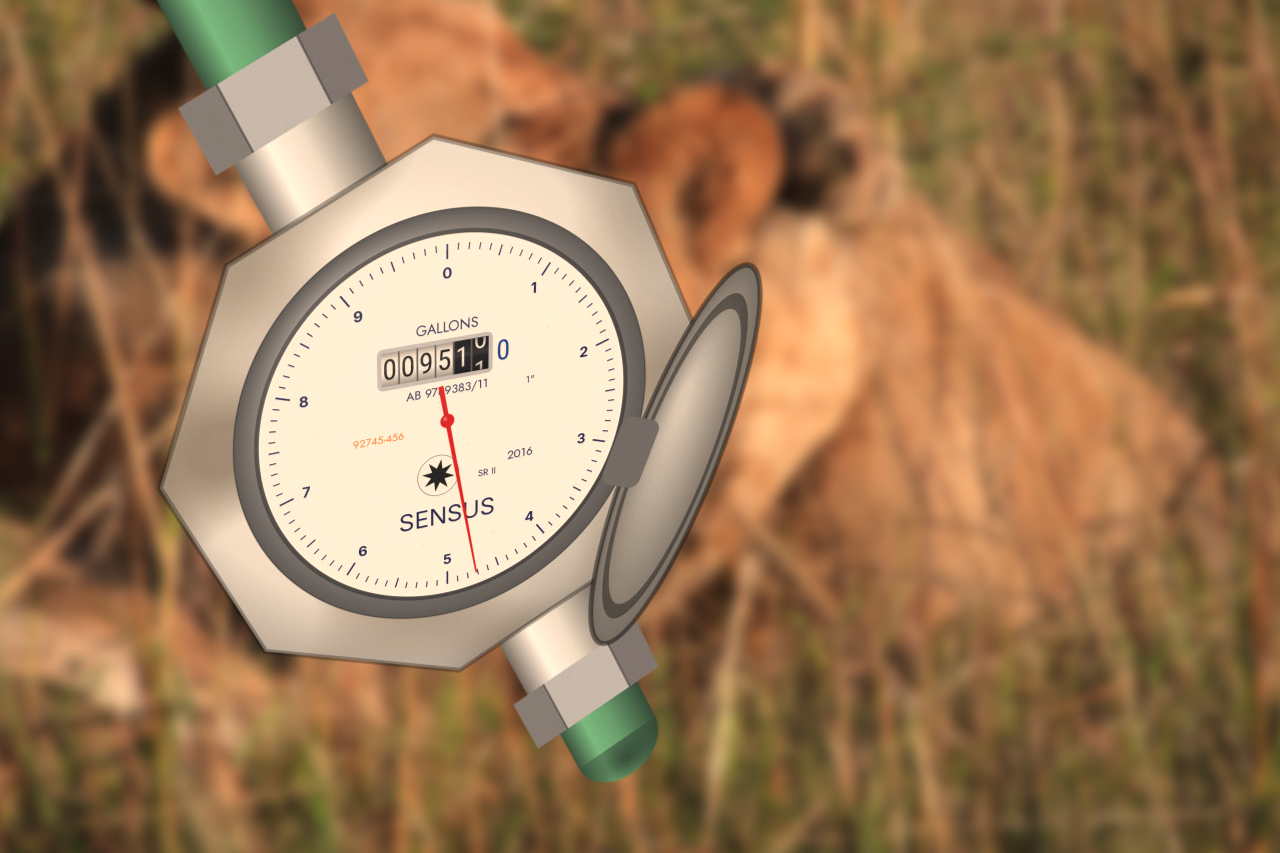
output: 95104.7gal
